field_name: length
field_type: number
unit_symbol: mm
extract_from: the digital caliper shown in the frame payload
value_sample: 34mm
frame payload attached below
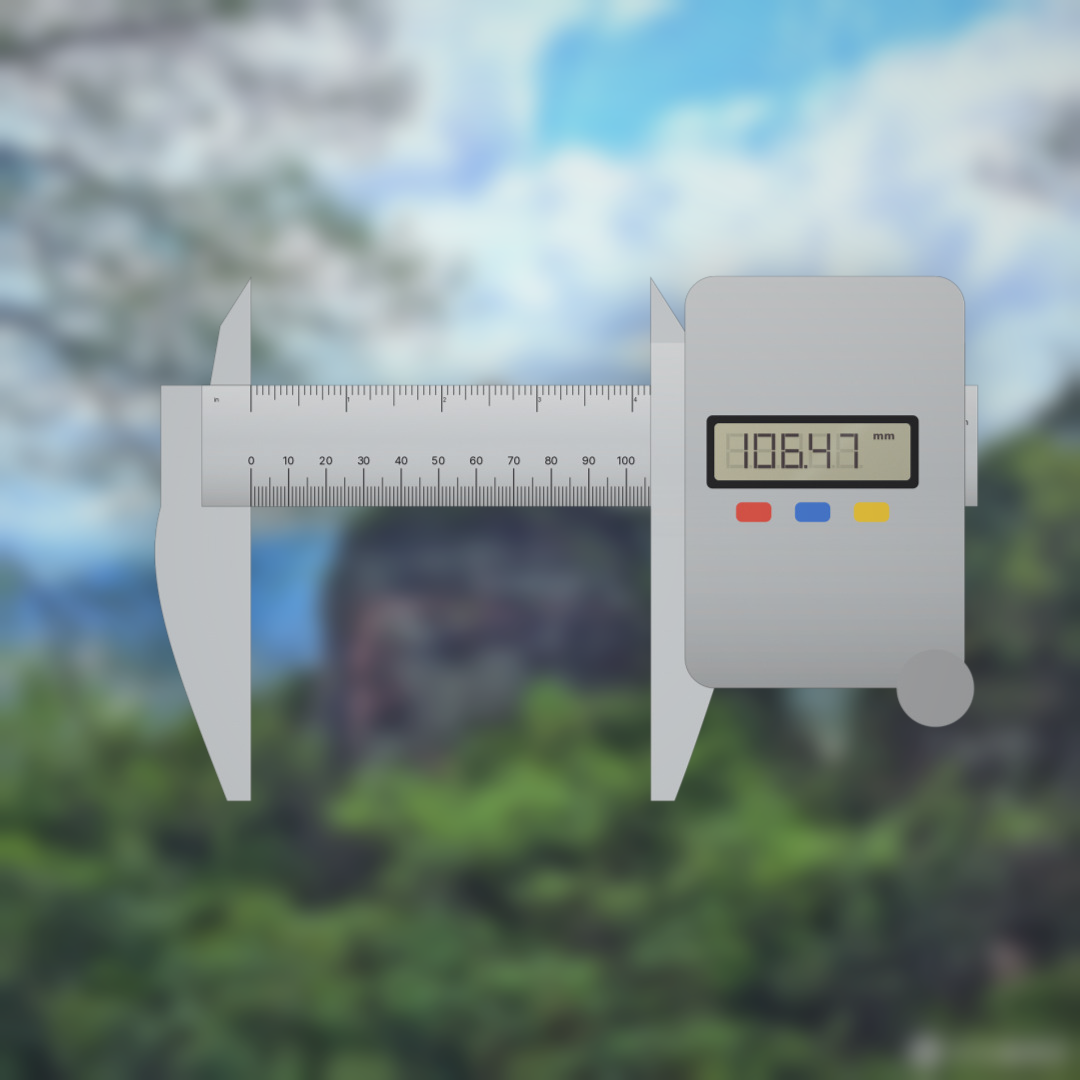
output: 106.47mm
